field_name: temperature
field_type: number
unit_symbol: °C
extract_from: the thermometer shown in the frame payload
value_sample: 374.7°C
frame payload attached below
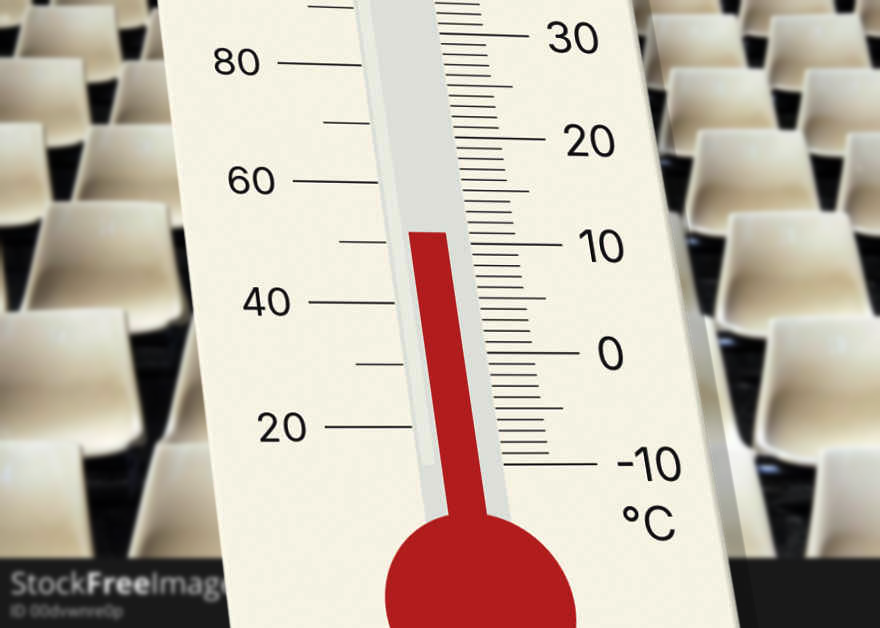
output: 11°C
